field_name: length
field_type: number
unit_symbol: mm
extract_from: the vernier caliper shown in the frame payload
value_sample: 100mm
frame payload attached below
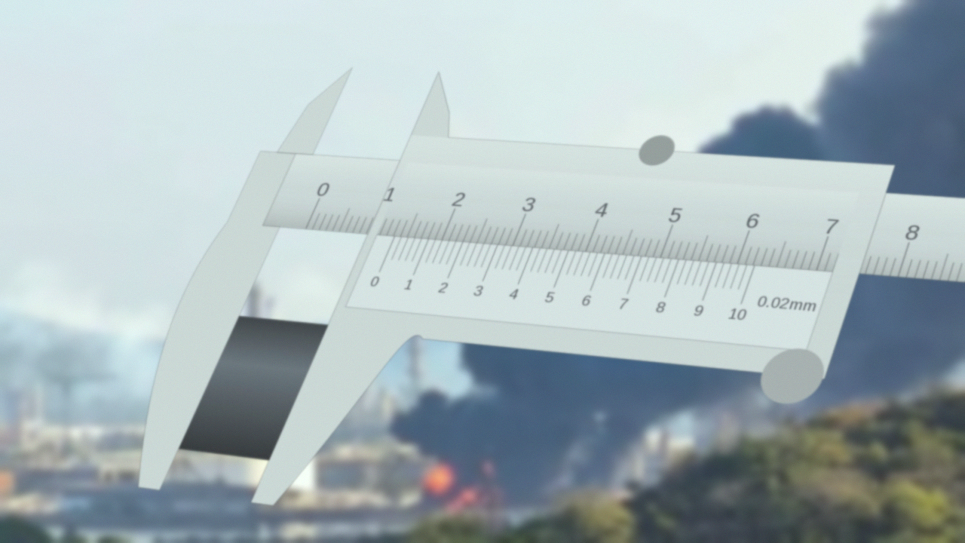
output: 13.2mm
